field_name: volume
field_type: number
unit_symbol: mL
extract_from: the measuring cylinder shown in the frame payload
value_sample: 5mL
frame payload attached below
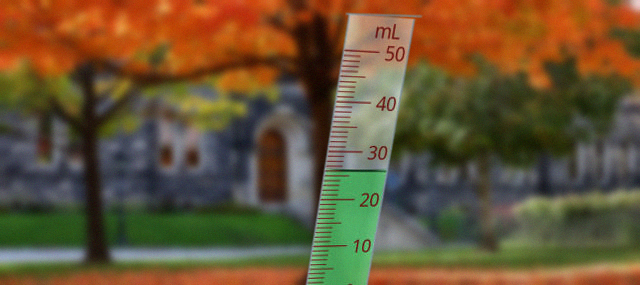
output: 26mL
